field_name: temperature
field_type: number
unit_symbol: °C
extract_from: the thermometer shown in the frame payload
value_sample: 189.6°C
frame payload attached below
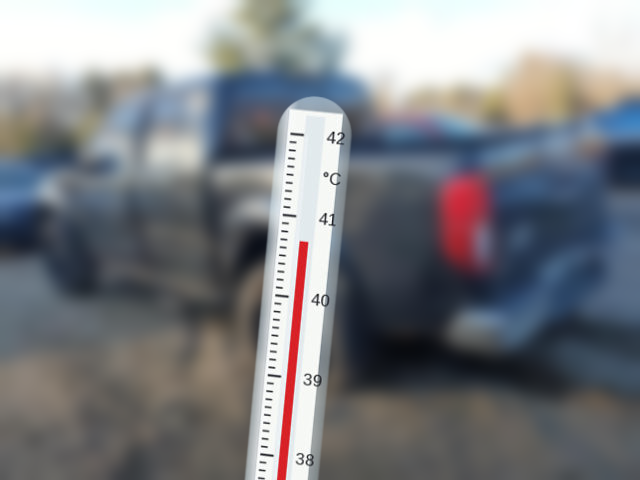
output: 40.7°C
